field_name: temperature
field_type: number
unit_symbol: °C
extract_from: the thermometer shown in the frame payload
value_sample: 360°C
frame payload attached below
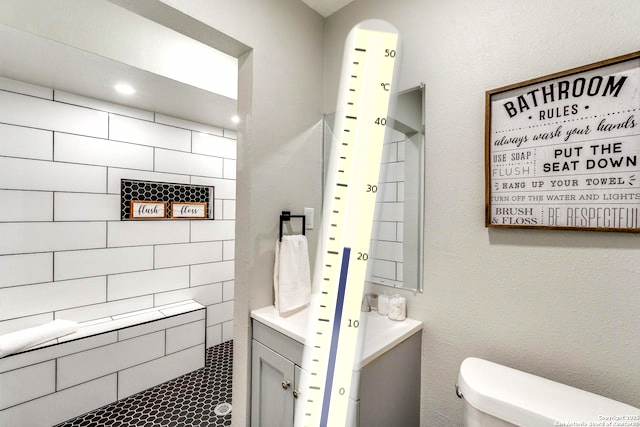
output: 21°C
